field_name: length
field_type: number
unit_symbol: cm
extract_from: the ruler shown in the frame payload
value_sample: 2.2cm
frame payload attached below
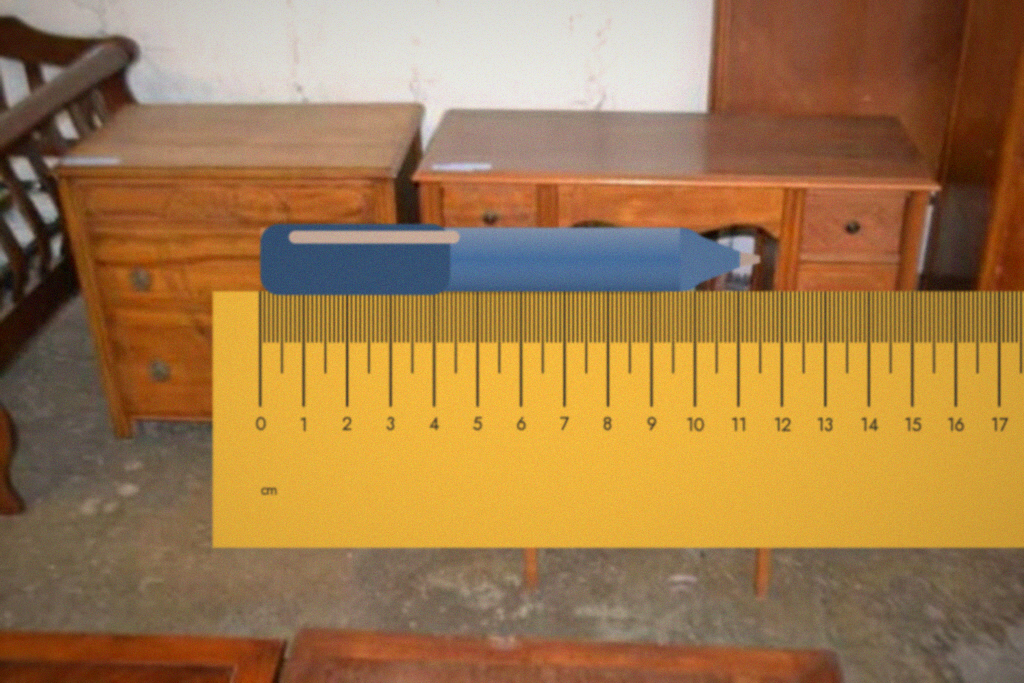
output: 11.5cm
